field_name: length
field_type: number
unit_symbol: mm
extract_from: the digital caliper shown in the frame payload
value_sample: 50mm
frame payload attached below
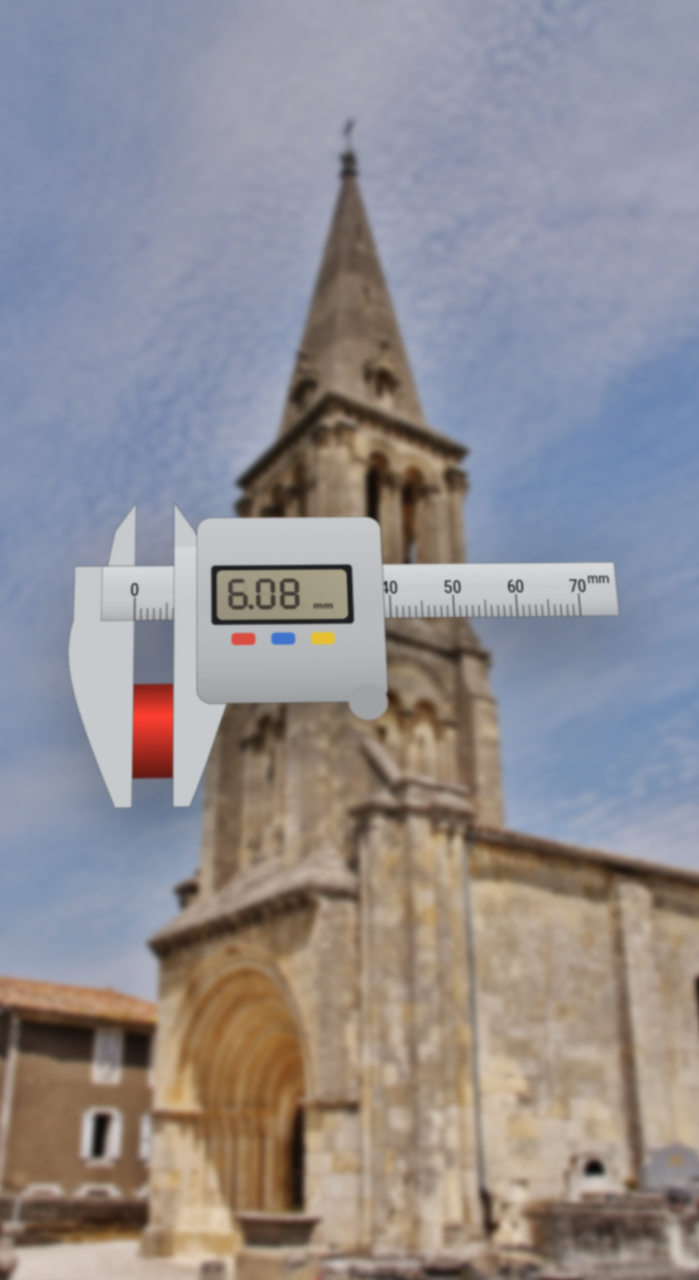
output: 6.08mm
